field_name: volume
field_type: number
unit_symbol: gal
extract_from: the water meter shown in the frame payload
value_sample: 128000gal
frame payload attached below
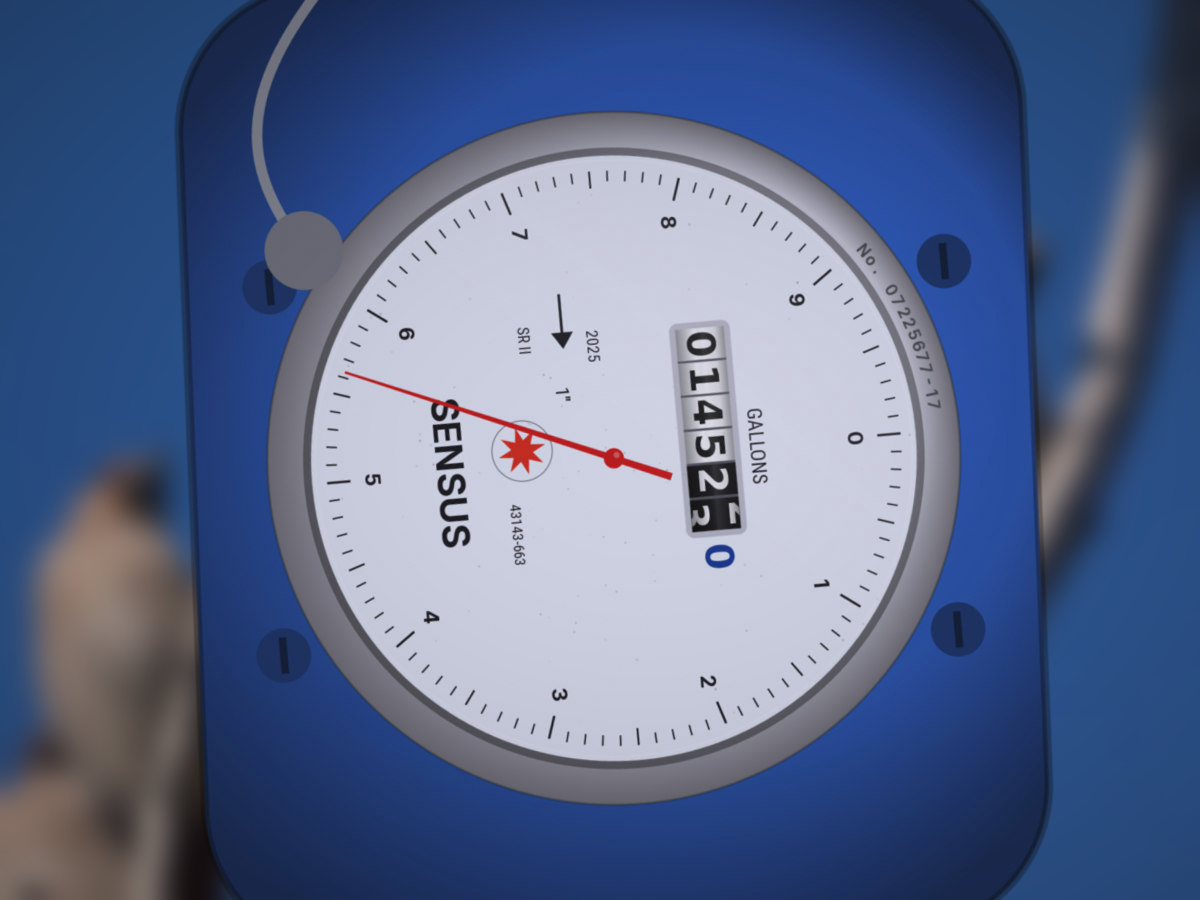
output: 145225.6gal
